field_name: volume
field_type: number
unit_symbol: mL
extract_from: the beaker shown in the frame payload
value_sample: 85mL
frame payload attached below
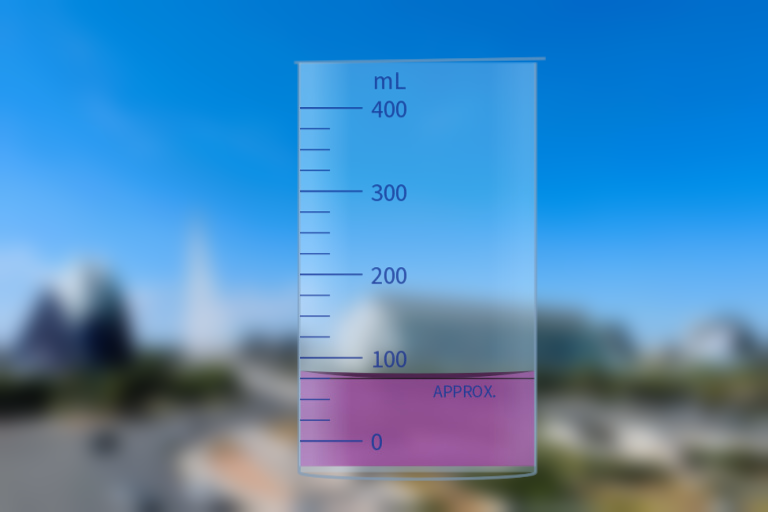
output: 75mL
